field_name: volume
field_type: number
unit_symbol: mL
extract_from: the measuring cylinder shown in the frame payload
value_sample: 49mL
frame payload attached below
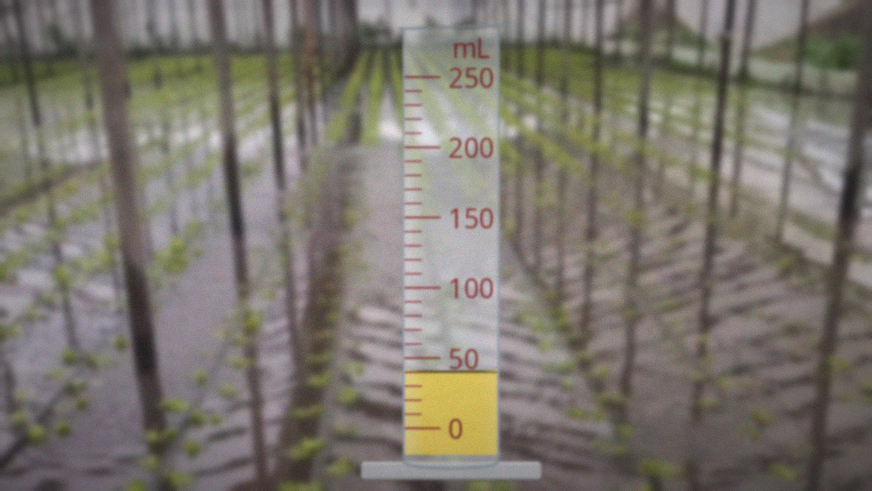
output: 40mL
